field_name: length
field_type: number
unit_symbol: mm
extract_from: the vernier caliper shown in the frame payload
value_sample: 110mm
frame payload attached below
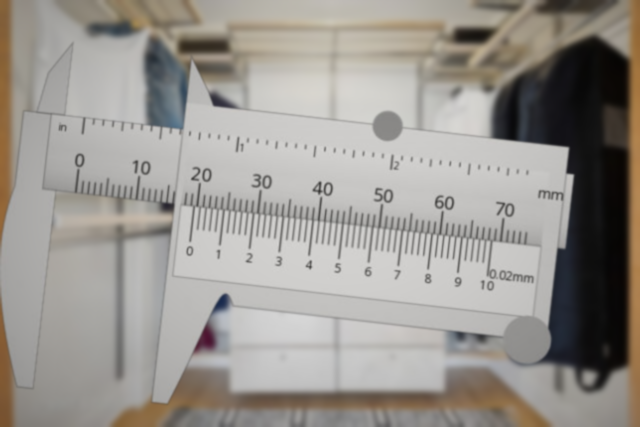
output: 19.5mm
